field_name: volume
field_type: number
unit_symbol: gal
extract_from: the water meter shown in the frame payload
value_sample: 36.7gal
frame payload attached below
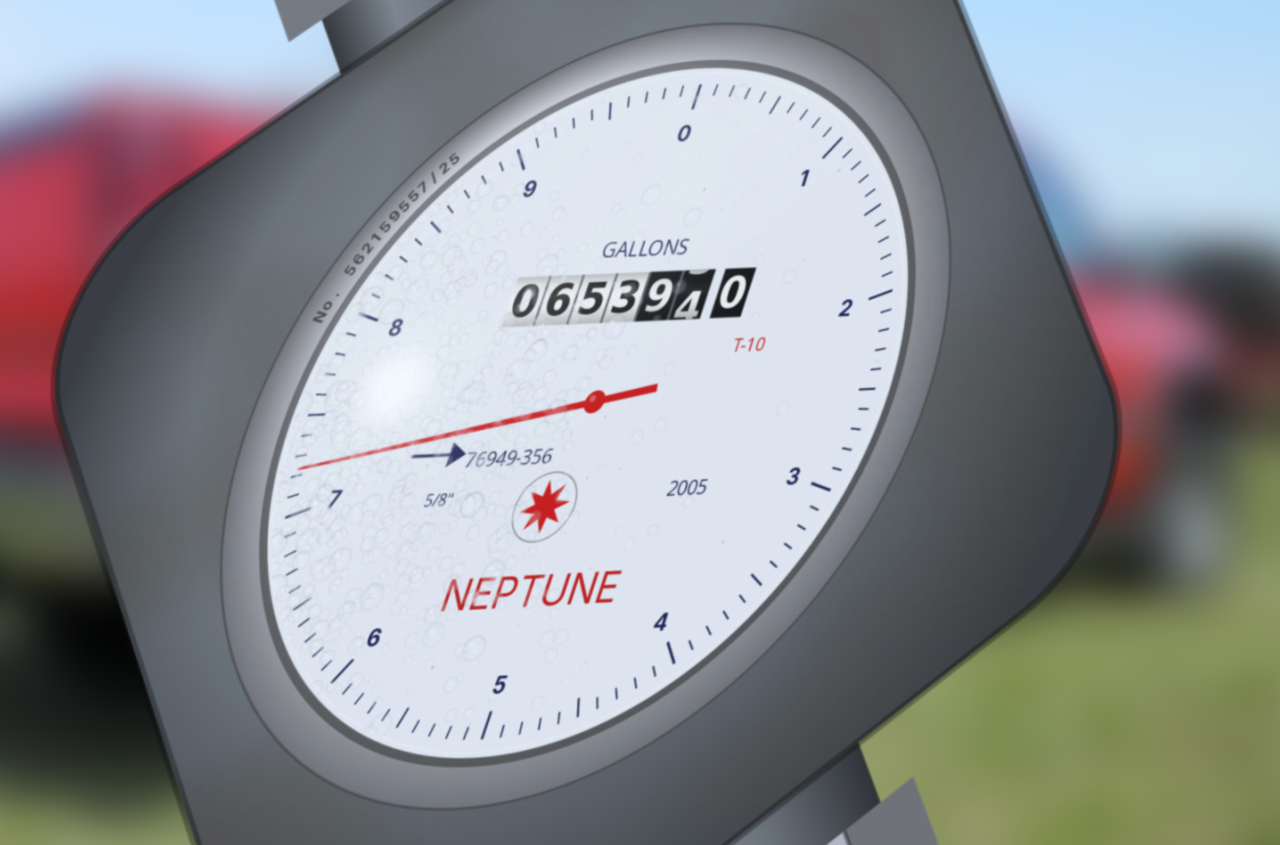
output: 653937.2gal
